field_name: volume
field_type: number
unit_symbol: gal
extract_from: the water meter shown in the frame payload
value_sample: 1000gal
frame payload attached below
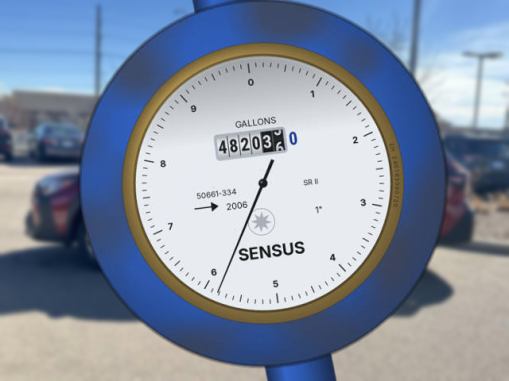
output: 4820355.8gal
